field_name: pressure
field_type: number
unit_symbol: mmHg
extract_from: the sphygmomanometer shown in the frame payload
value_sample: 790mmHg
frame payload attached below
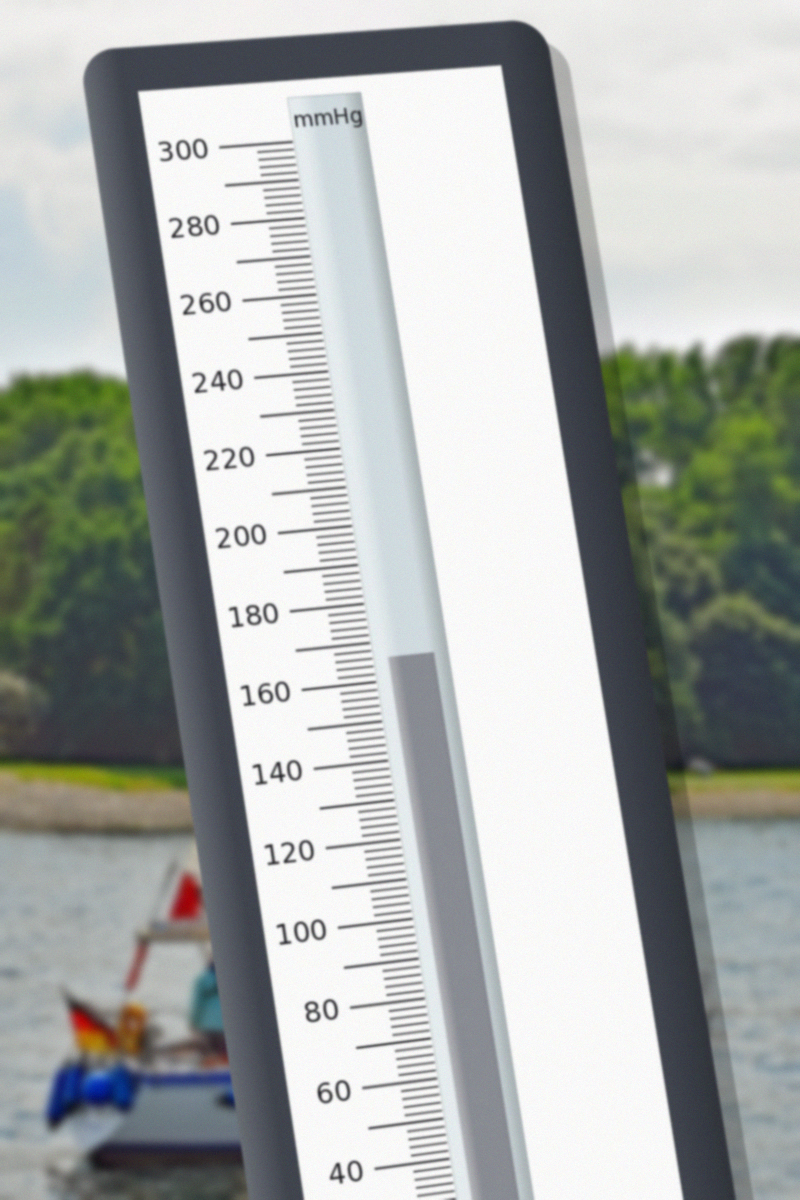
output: 166mmHg
